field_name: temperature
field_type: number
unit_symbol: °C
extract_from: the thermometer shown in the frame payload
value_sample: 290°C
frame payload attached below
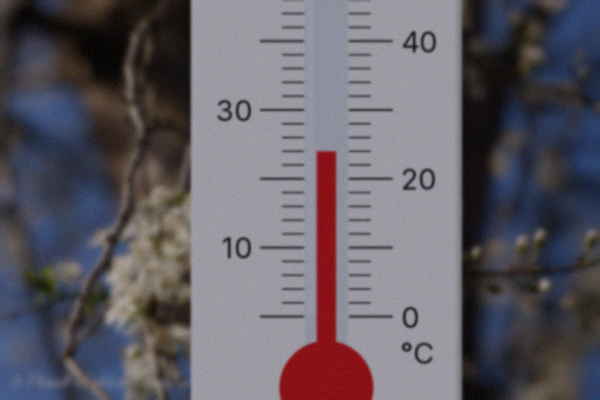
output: 24°C
